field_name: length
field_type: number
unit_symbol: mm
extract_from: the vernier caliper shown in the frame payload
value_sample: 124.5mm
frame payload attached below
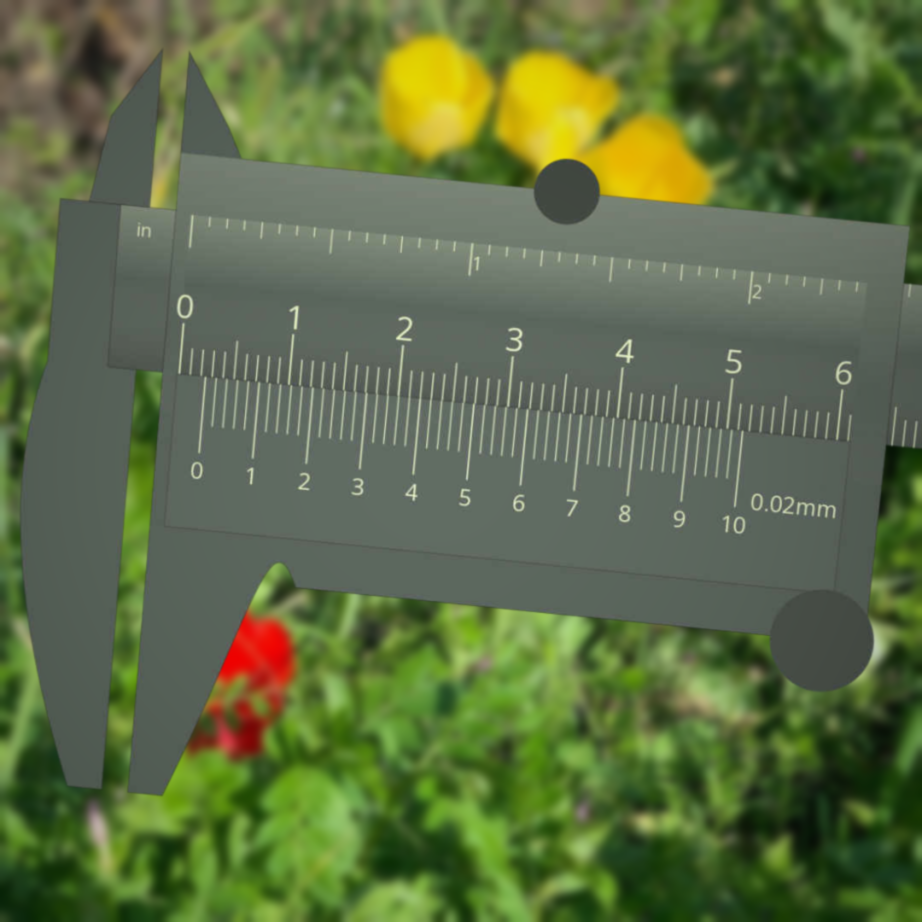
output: 2.4mm
